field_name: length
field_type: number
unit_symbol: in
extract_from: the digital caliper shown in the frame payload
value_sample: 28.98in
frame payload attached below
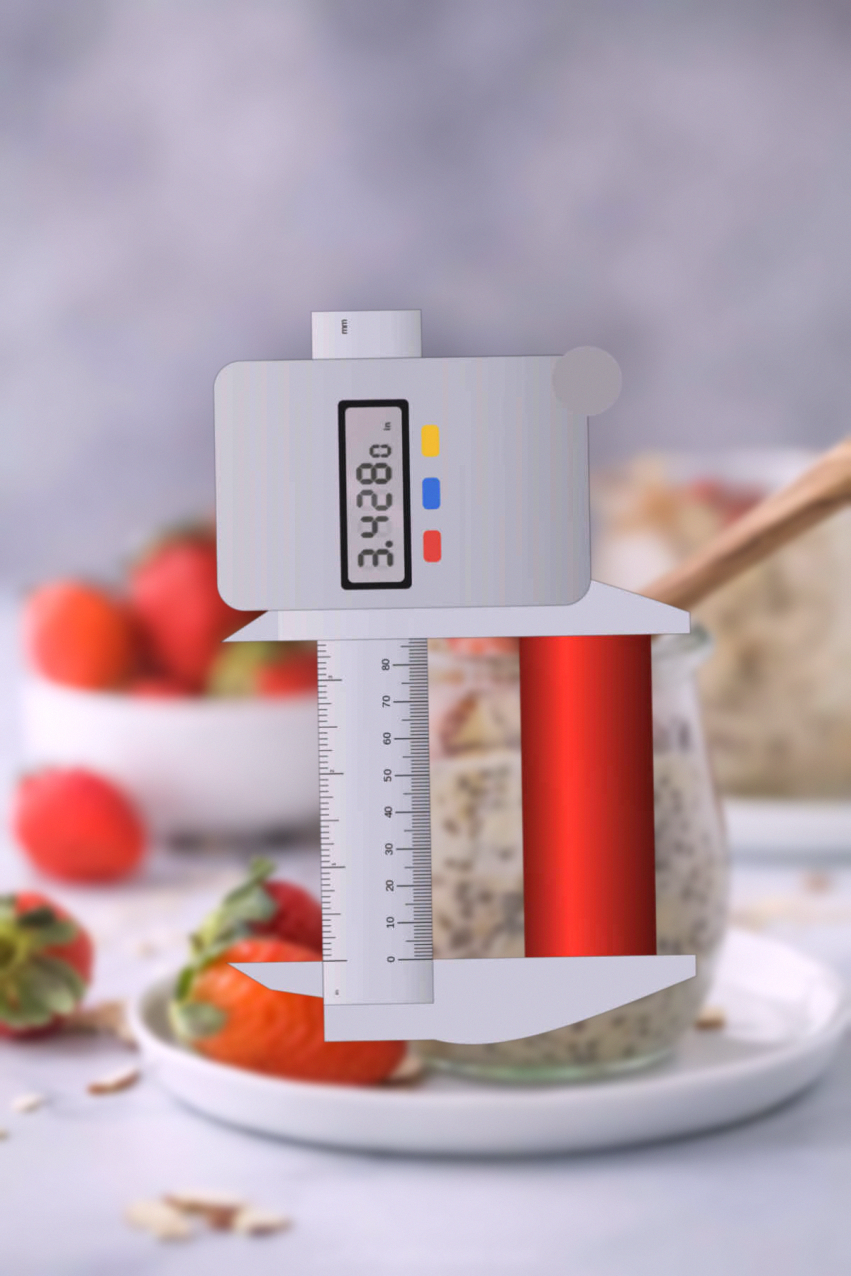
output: 3.4280in
